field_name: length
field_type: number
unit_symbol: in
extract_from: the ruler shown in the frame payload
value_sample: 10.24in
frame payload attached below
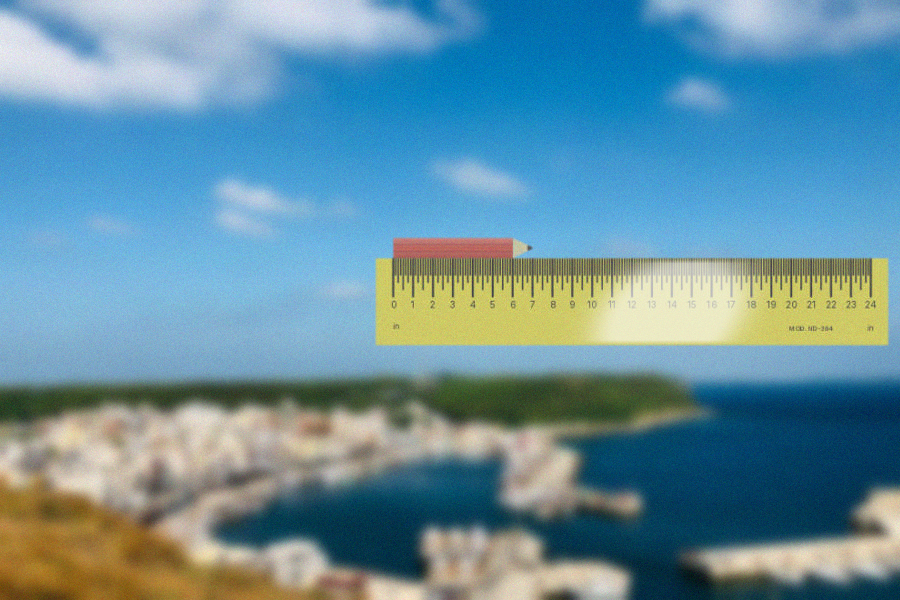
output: 7in
